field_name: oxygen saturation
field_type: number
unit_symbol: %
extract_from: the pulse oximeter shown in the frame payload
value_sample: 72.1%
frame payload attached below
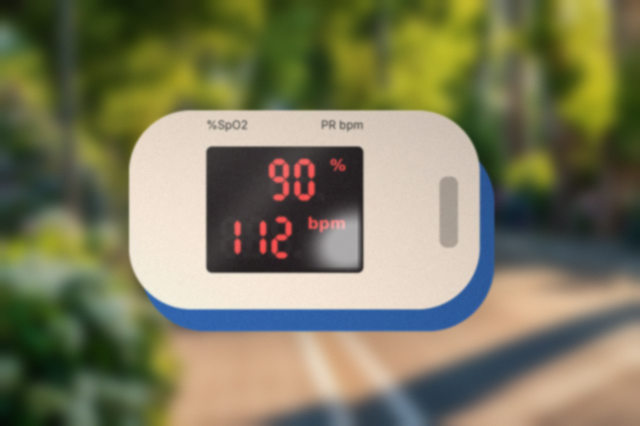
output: 90%
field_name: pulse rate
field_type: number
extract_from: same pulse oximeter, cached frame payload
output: 112bpm
